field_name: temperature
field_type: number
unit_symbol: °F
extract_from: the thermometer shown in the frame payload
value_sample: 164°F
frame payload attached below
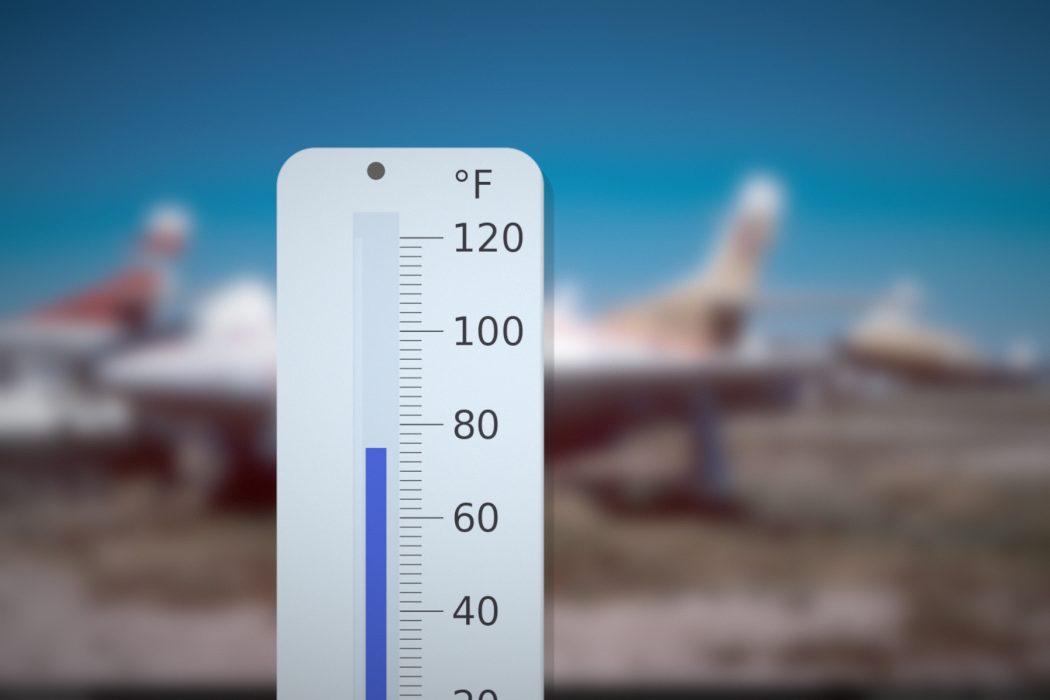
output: 75°F
